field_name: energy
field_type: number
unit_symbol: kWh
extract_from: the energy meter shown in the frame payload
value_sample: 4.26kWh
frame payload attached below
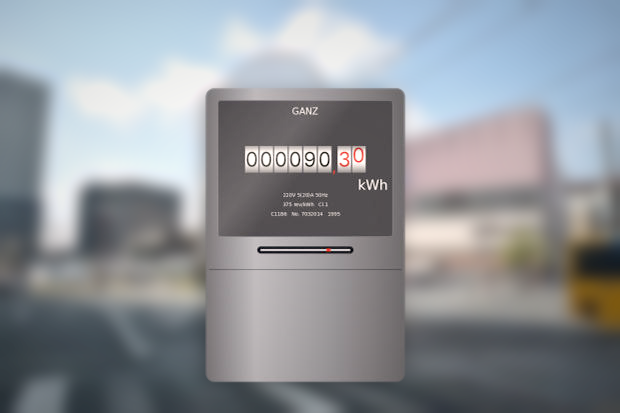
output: 90.30kWh
